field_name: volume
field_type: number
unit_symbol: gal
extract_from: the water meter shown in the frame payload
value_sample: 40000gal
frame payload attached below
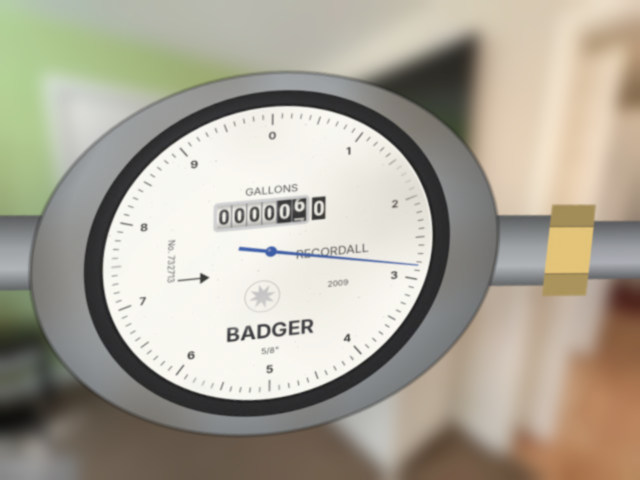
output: 62.8gal
